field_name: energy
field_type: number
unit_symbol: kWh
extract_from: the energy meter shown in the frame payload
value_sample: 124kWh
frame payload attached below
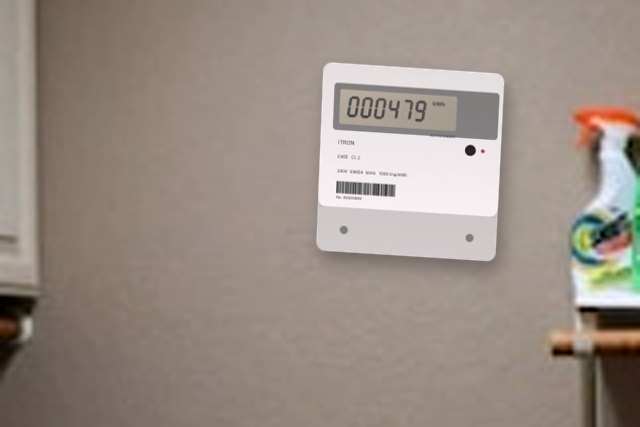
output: 479kWh
